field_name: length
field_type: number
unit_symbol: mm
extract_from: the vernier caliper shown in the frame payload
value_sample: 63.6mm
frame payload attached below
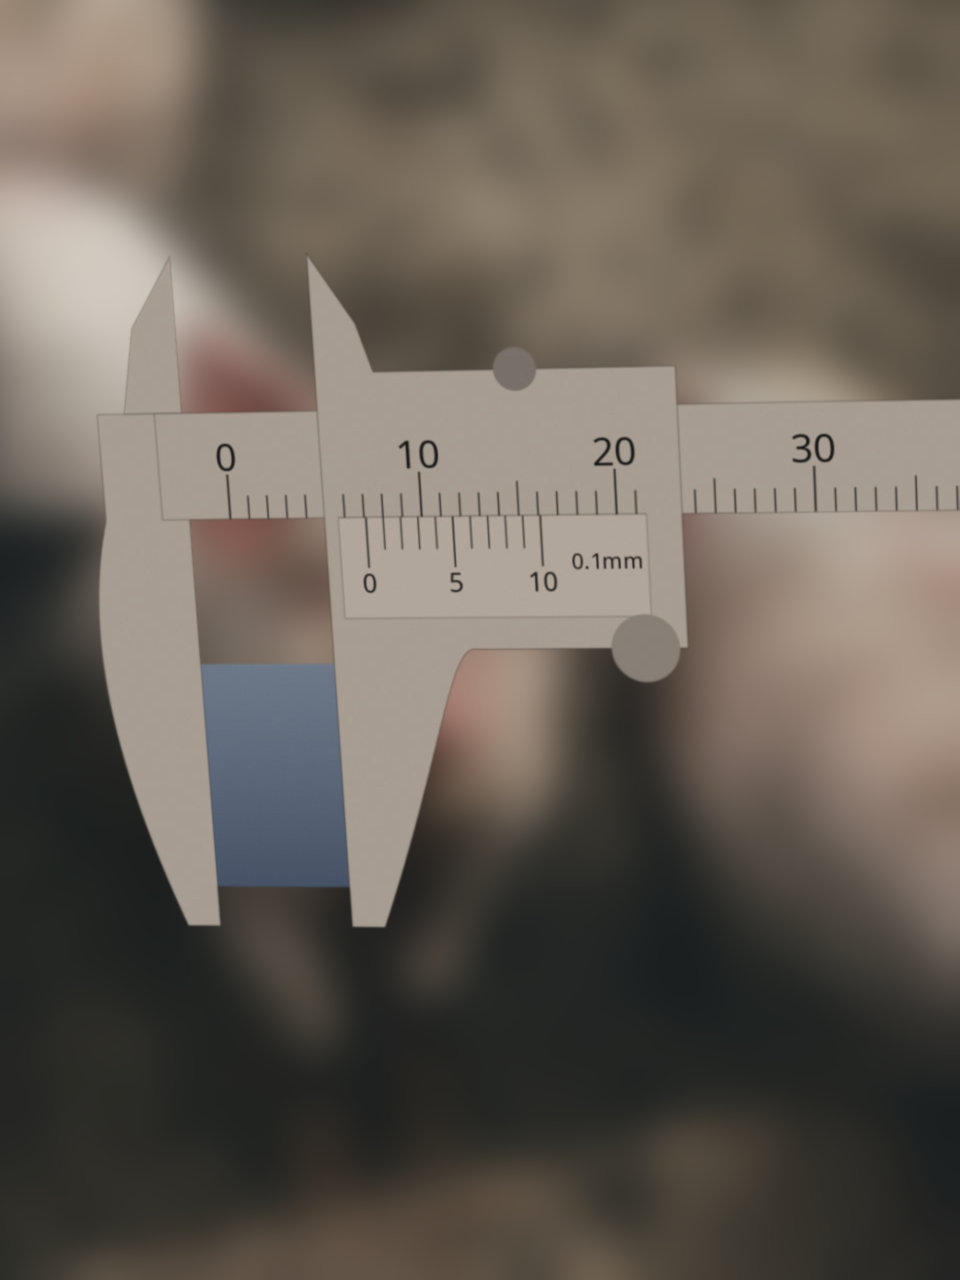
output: 7.1mm
